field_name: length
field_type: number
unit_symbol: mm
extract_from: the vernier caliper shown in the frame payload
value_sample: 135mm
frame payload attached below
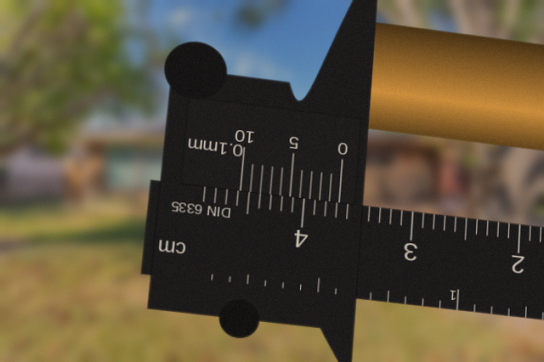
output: 36.8mm
